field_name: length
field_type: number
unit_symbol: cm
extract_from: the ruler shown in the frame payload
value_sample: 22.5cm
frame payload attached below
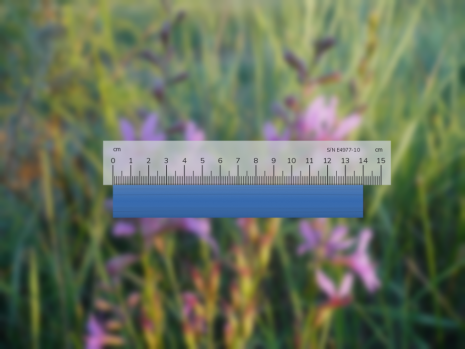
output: 14cm
